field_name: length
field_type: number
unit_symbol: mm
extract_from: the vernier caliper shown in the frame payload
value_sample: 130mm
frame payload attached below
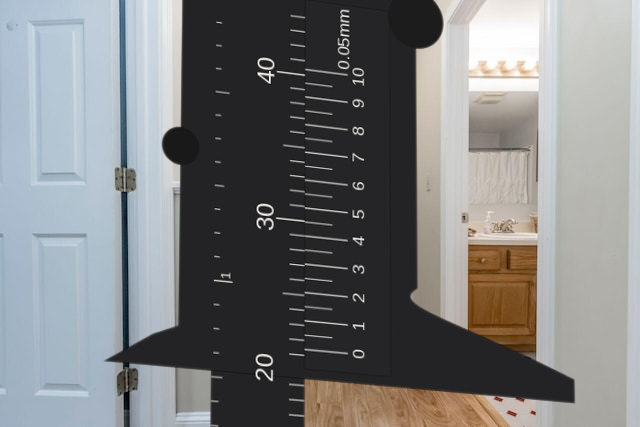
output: 21.4mm
